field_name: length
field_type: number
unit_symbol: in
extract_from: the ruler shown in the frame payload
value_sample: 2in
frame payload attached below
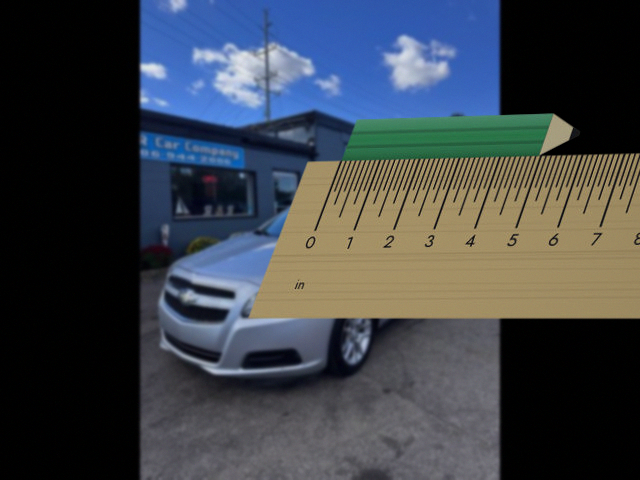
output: 5.75in
